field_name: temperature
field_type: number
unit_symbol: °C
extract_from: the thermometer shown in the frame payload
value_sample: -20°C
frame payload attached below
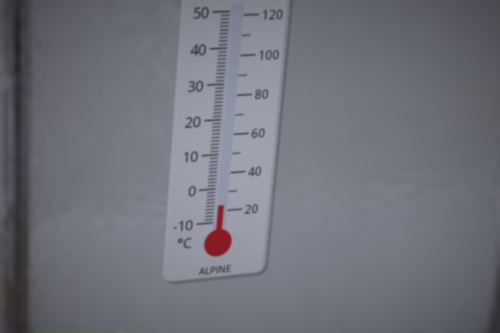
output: -5°C
